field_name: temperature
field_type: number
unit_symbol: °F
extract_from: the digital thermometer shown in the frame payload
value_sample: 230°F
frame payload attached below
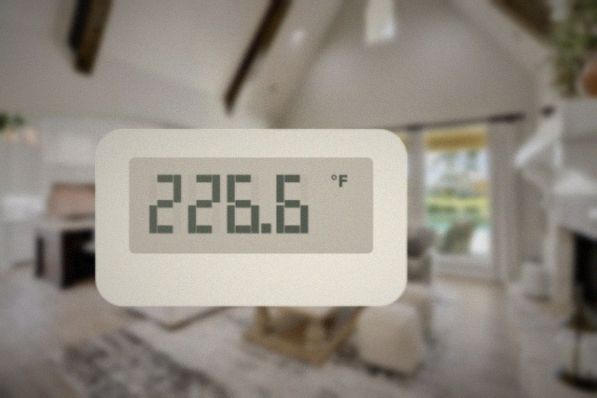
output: 226.6°F
